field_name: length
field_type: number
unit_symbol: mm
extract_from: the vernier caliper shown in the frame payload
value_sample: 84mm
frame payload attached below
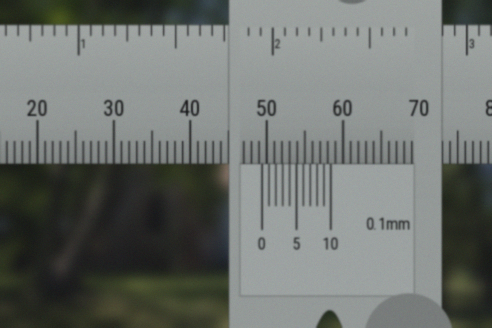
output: 49.4mm
